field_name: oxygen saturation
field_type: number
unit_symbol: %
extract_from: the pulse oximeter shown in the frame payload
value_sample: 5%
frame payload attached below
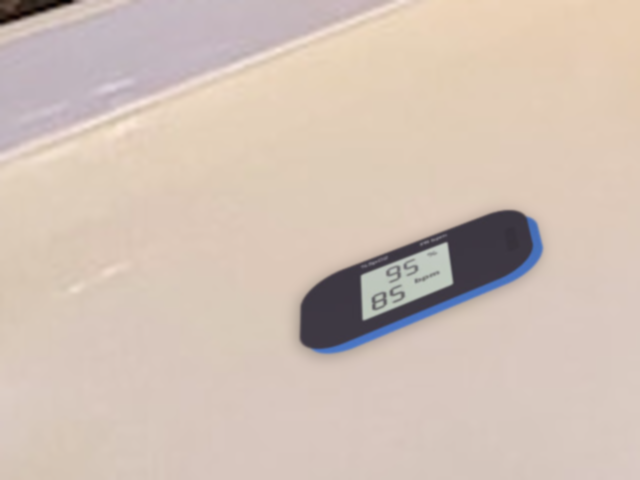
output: 95%
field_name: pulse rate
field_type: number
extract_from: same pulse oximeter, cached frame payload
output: 85bpm
